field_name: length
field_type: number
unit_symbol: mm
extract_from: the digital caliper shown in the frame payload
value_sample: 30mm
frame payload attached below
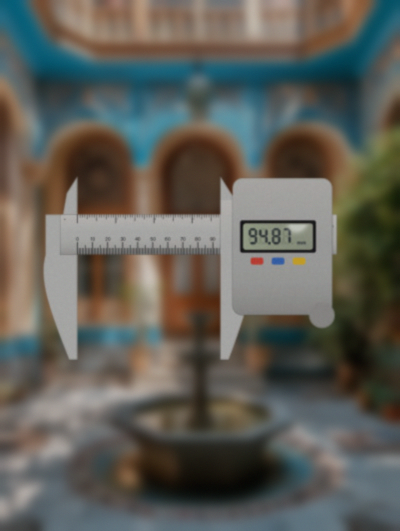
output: 94.87mm
